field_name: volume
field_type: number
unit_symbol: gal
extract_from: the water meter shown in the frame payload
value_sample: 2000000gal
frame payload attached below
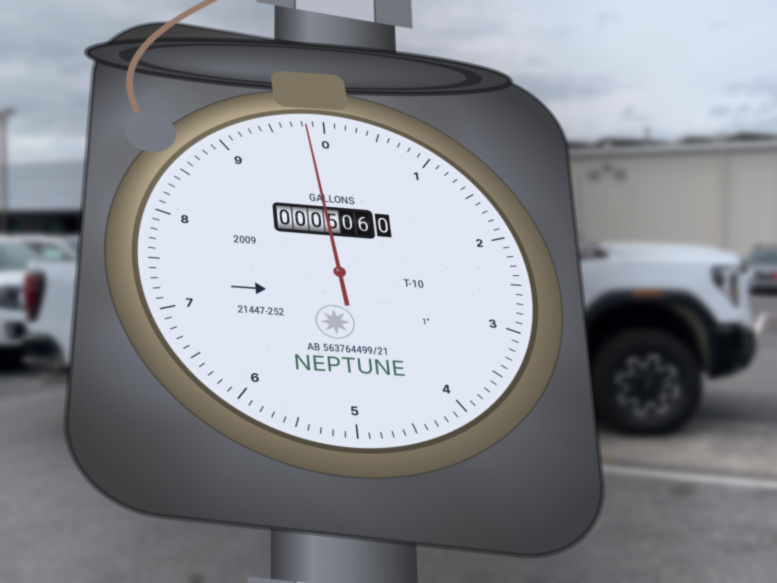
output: 5059.8gal
